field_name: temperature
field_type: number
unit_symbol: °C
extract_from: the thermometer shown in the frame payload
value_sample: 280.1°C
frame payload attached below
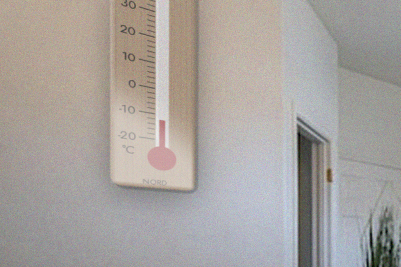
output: -12°C
